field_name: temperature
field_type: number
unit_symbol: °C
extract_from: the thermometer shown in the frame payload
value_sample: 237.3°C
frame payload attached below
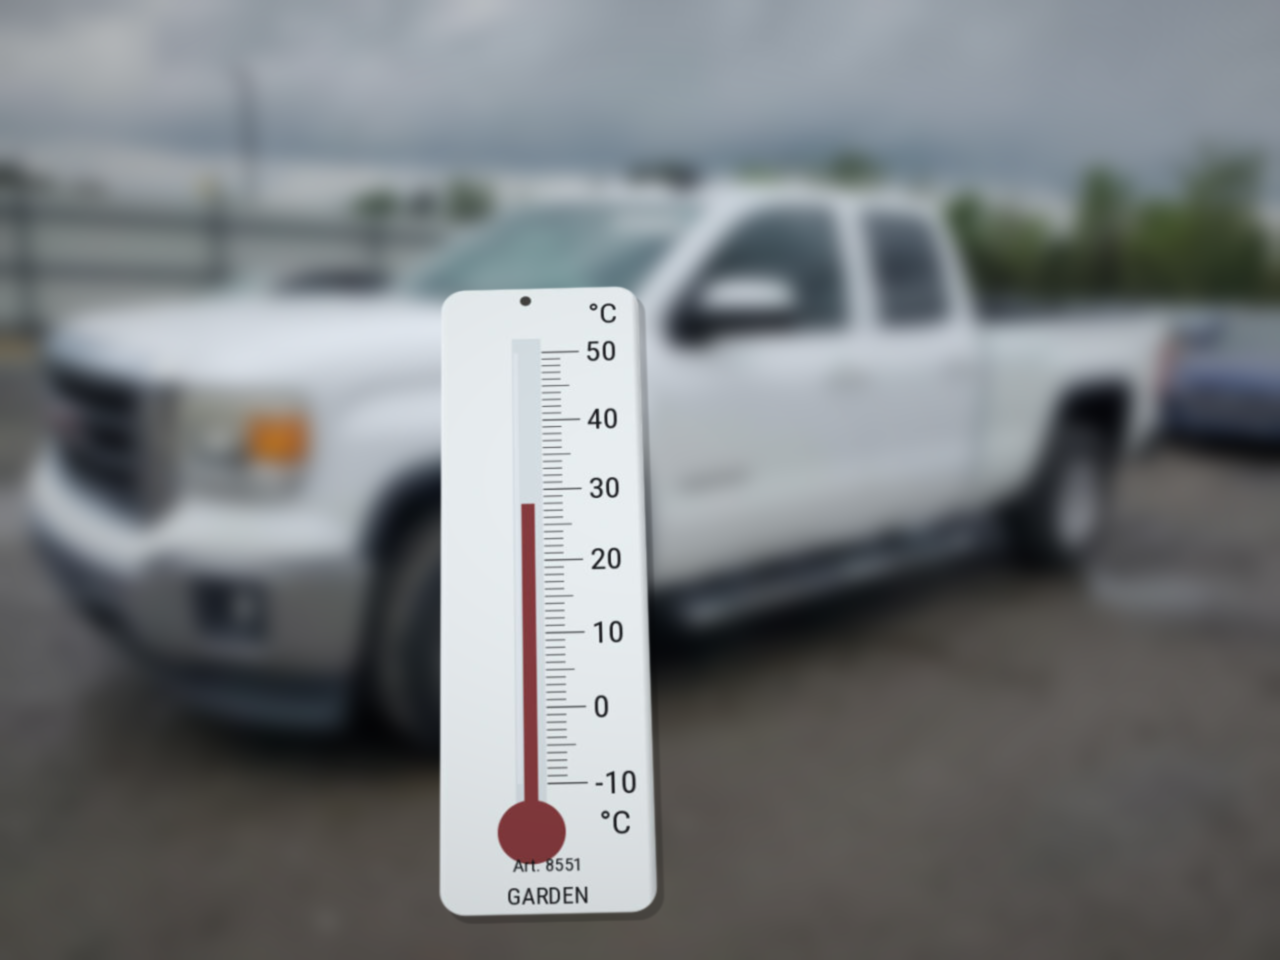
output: 28°C
